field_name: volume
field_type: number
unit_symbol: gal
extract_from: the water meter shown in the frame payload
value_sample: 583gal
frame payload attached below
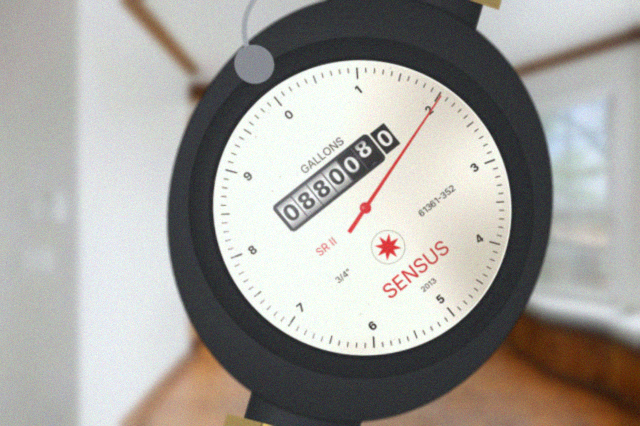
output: 880082.0gal
